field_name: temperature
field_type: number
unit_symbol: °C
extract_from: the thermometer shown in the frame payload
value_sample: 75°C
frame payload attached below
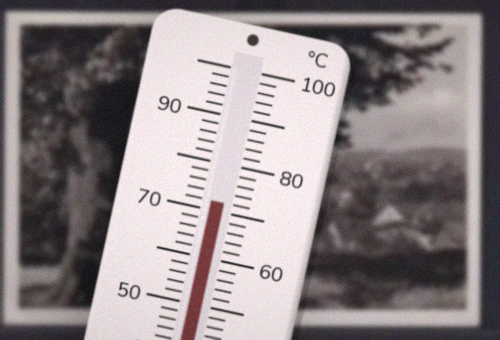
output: 72°C
